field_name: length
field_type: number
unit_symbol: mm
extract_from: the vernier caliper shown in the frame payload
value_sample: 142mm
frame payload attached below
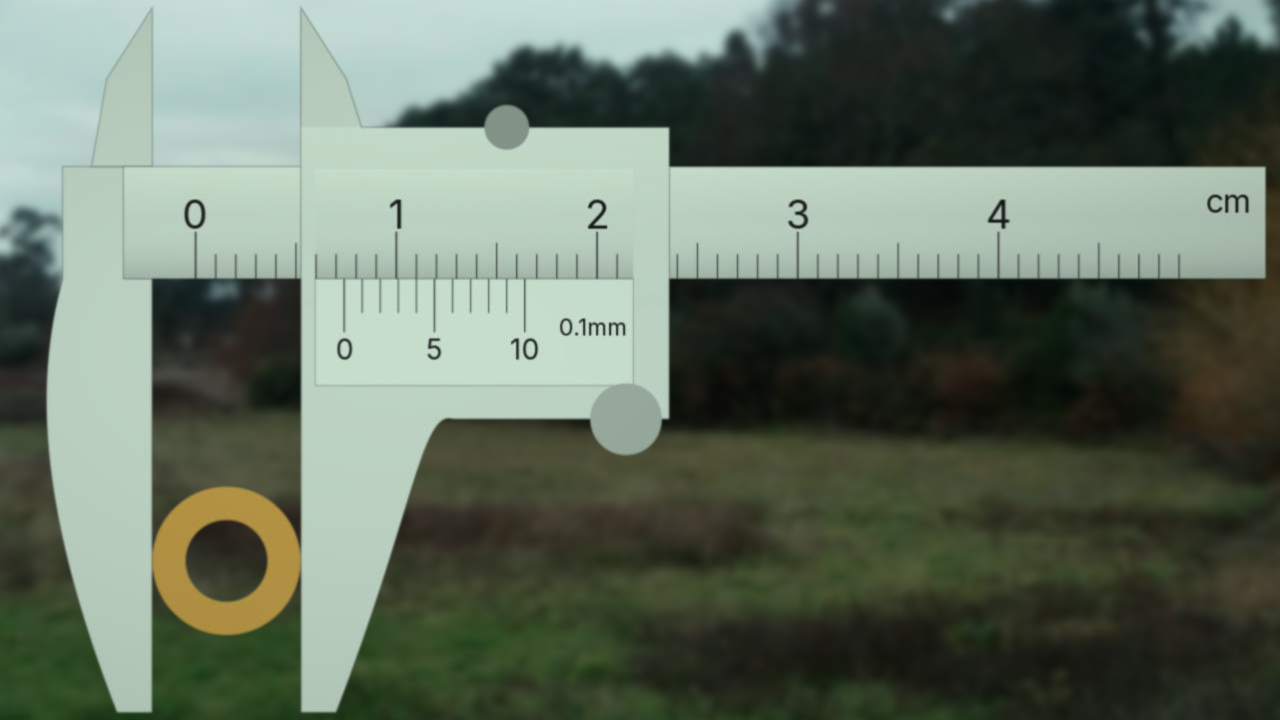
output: 7.4mm
